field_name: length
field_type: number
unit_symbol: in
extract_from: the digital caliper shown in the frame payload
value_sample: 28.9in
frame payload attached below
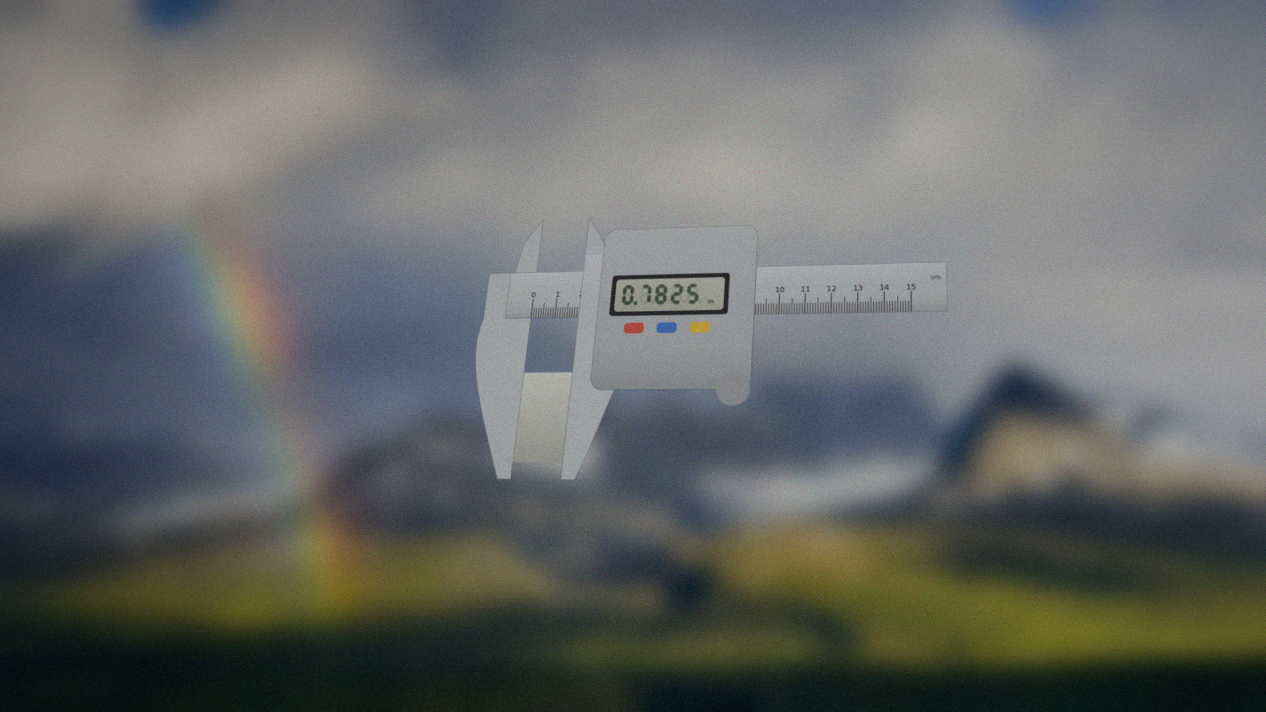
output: 0.7825in
